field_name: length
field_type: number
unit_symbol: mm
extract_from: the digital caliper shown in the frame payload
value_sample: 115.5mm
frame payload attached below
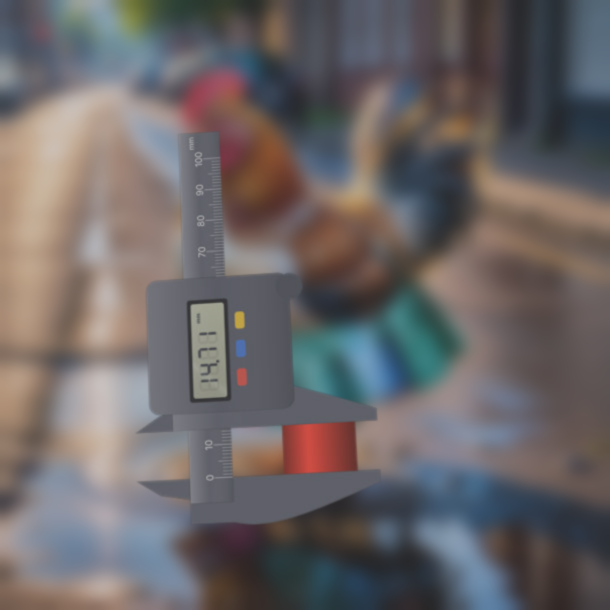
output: 14.71mm
